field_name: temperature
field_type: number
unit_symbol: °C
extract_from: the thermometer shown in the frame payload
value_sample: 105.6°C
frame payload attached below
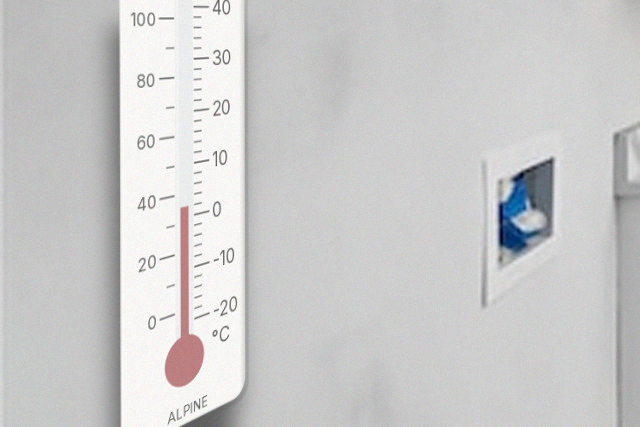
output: 2°C
